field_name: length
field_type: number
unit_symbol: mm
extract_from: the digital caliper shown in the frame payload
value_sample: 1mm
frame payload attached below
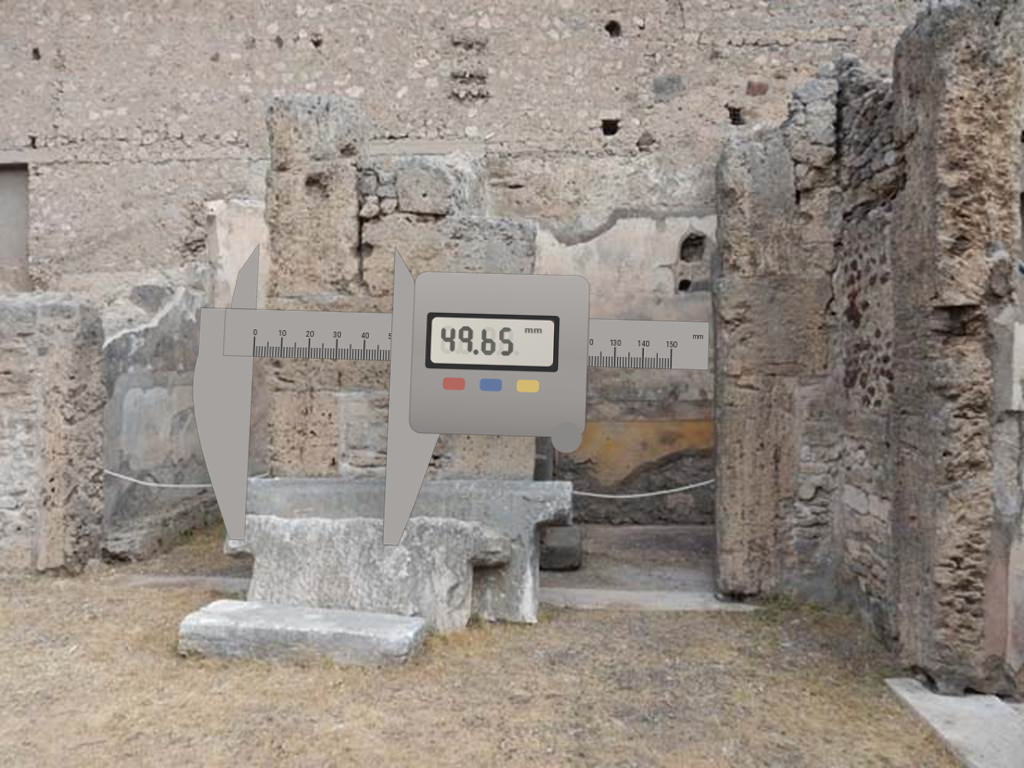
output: 49.65mm
